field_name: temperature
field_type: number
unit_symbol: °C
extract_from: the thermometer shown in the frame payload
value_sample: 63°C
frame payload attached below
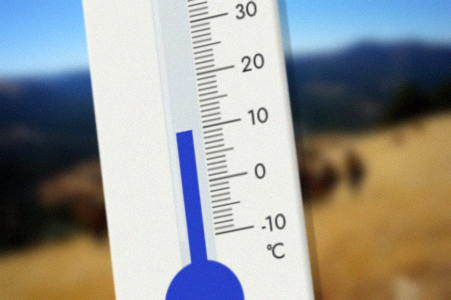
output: 10°C
